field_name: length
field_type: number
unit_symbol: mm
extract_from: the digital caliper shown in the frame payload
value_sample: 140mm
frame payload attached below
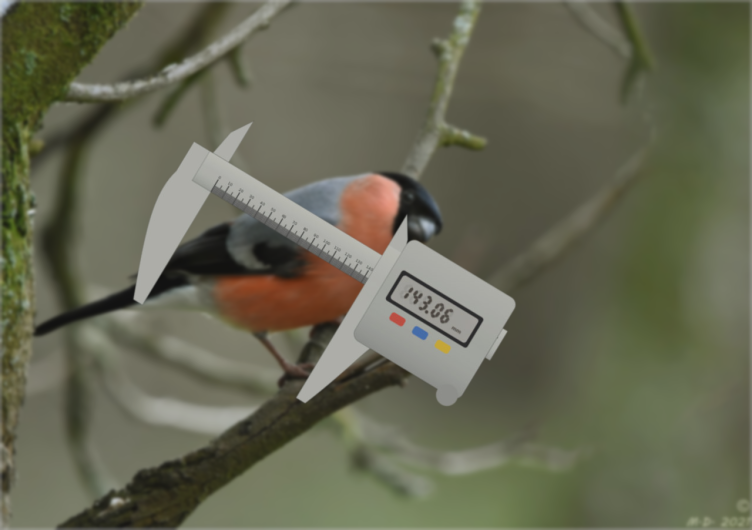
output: 143.06mm
